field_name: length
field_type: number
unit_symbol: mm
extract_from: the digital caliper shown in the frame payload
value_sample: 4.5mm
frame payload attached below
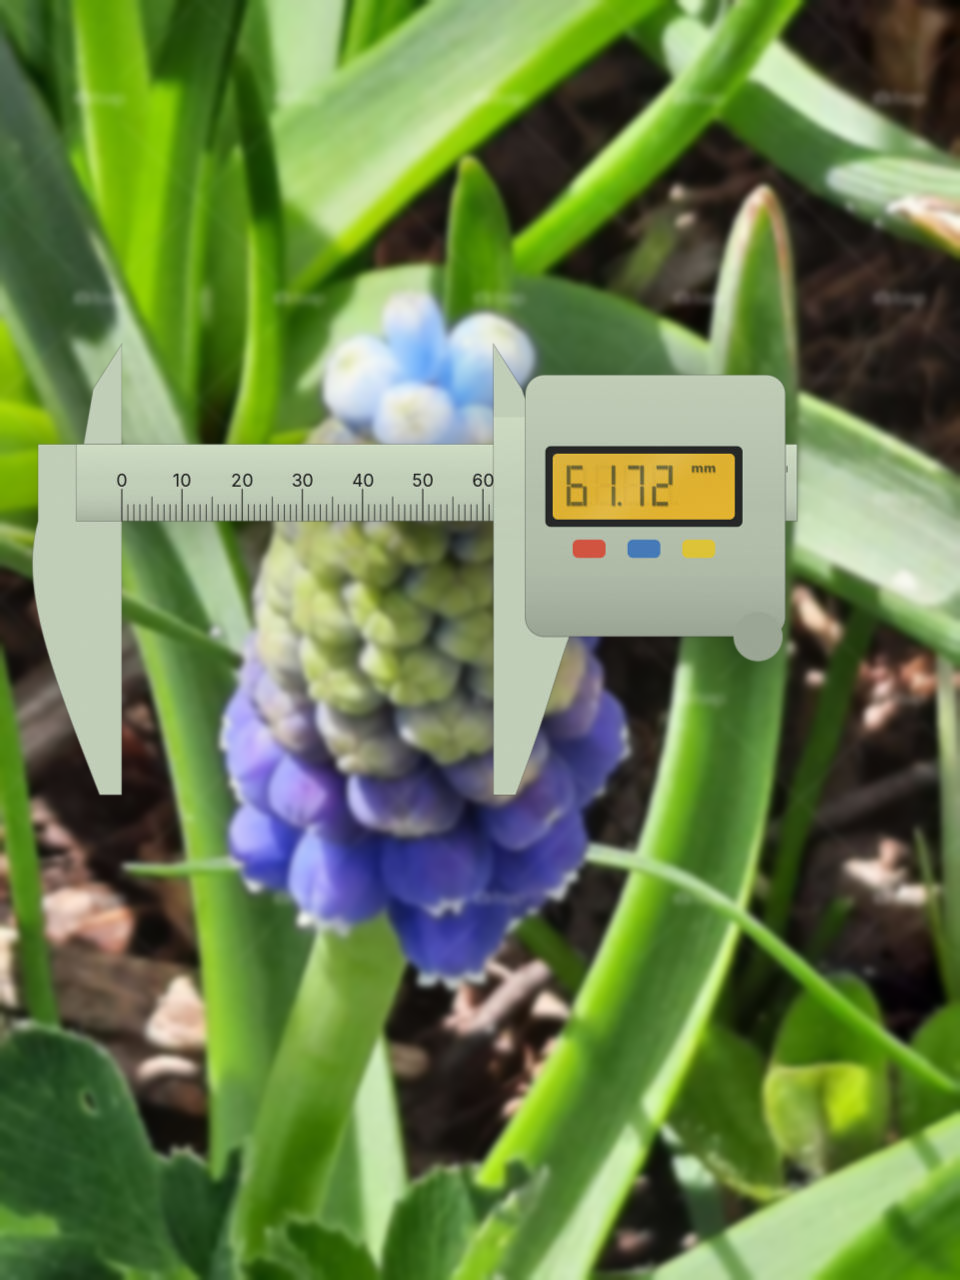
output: 61.72mm
